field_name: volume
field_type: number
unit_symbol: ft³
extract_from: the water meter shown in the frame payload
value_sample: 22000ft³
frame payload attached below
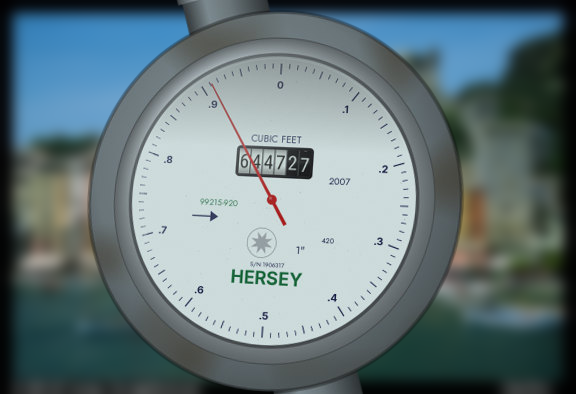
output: 644726.91ft³
